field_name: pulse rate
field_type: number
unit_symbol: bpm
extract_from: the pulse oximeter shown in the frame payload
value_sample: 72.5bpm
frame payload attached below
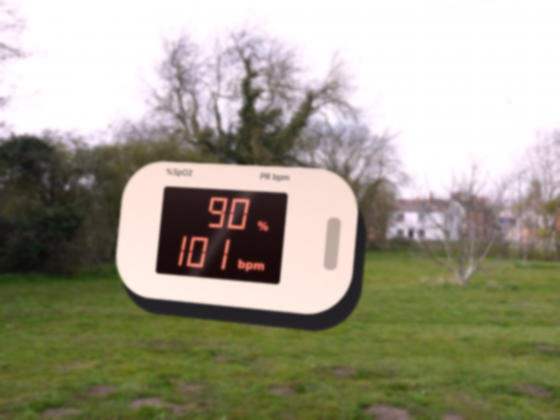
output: 101bpm
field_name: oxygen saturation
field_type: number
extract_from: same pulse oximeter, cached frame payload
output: 90%
